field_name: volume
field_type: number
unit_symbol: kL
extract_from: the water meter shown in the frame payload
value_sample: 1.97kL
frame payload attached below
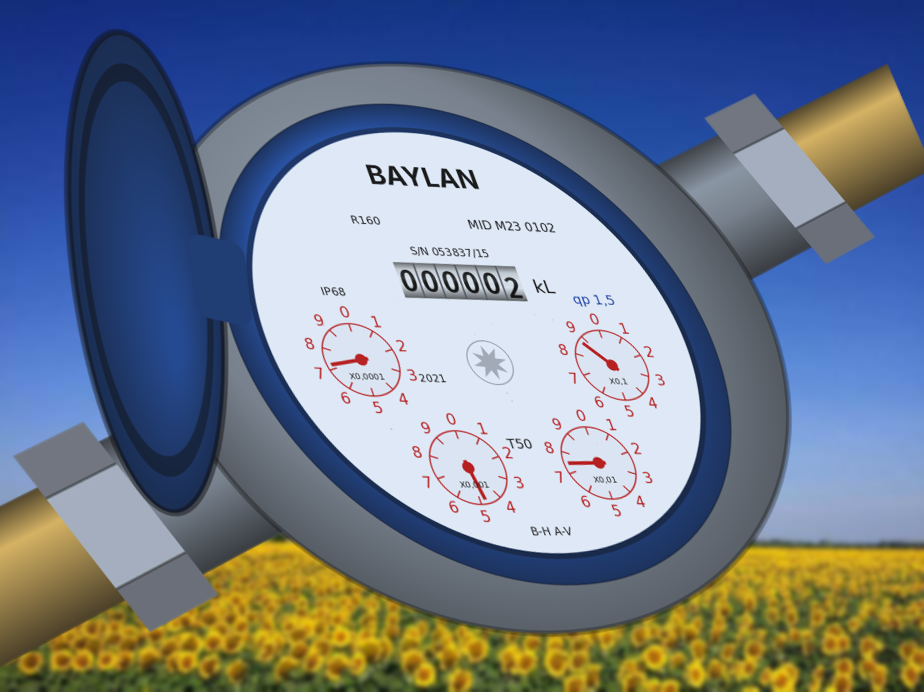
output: 1.8747kL
